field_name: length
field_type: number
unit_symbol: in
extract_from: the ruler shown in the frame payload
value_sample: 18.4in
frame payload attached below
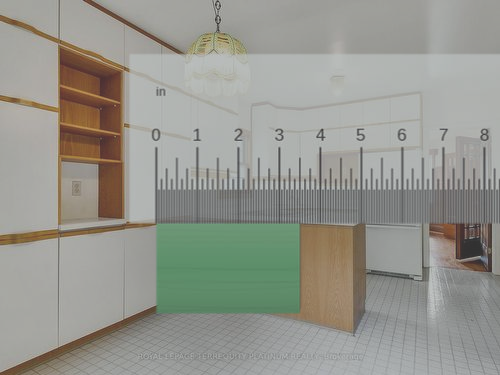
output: 3.5in
